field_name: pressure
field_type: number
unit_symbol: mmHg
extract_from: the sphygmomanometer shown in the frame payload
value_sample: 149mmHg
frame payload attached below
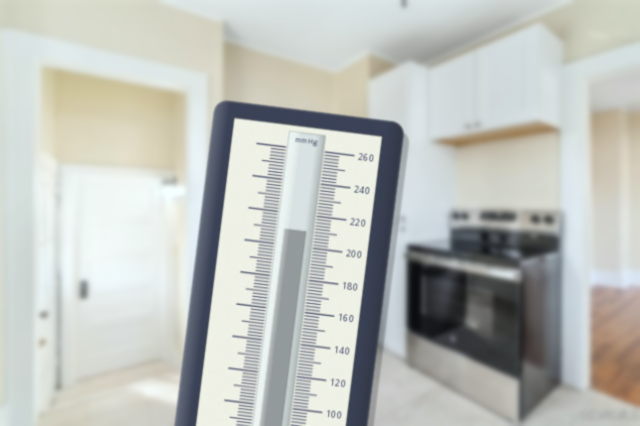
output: 210mmHg
